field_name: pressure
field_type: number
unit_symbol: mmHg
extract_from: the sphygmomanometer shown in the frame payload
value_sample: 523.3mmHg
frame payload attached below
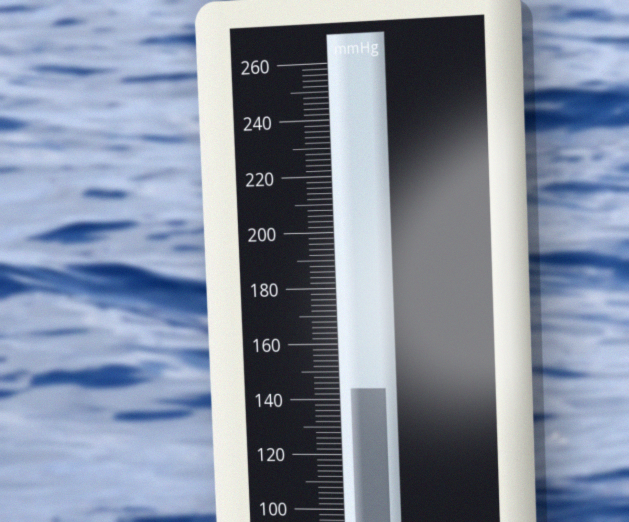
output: 144mmHg
